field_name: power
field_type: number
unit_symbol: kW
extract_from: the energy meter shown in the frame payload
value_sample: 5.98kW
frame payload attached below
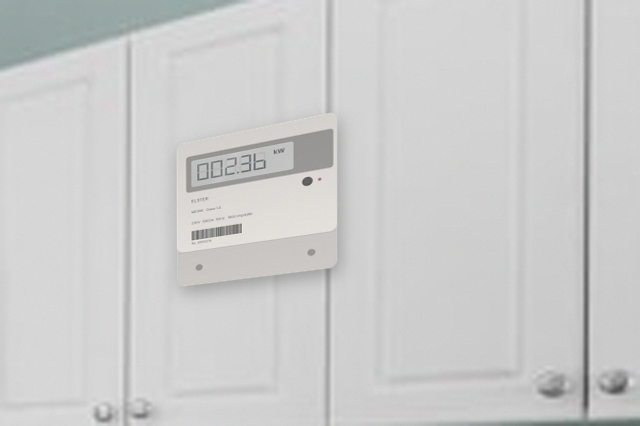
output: 2.36kW
